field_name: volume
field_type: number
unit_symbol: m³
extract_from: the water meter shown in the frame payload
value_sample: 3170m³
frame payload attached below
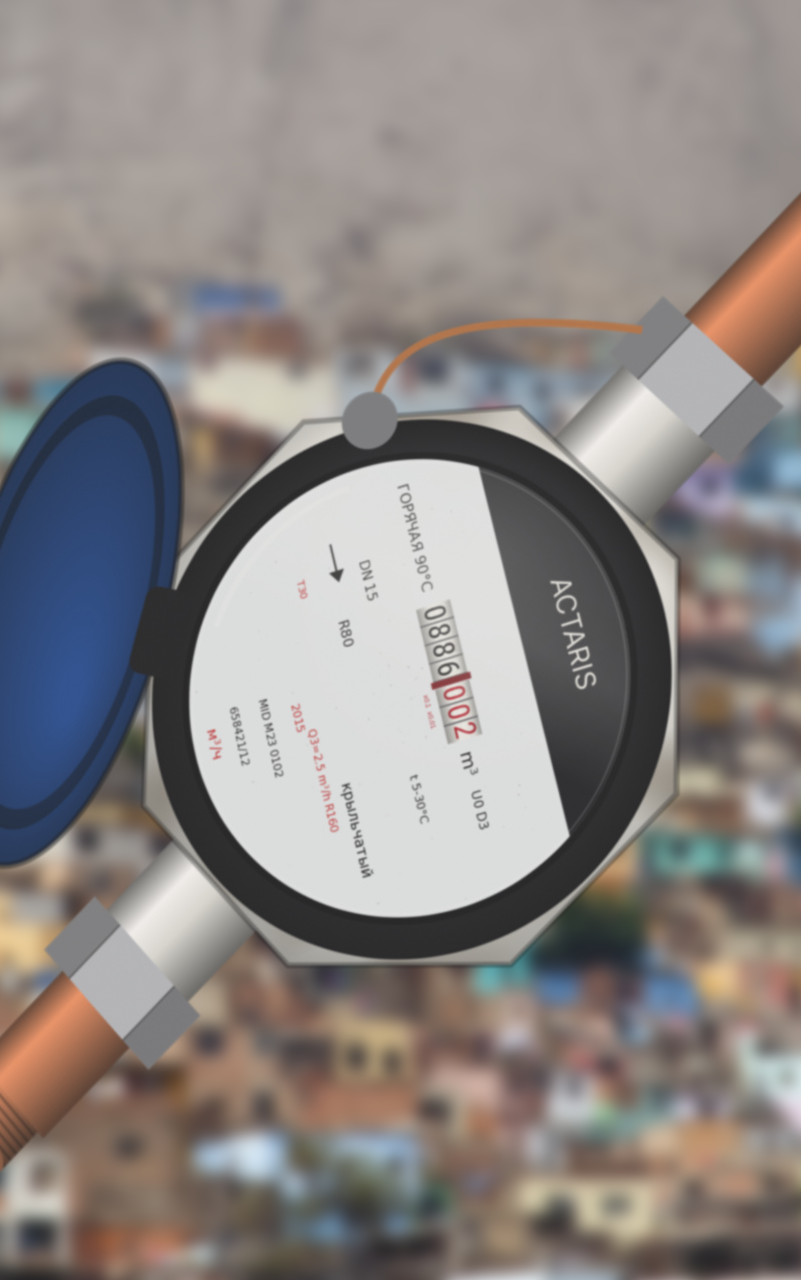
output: 886.002m³
